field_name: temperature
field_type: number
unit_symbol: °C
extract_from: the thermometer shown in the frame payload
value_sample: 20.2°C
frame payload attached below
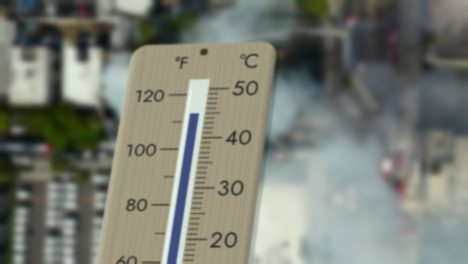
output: 45°C
